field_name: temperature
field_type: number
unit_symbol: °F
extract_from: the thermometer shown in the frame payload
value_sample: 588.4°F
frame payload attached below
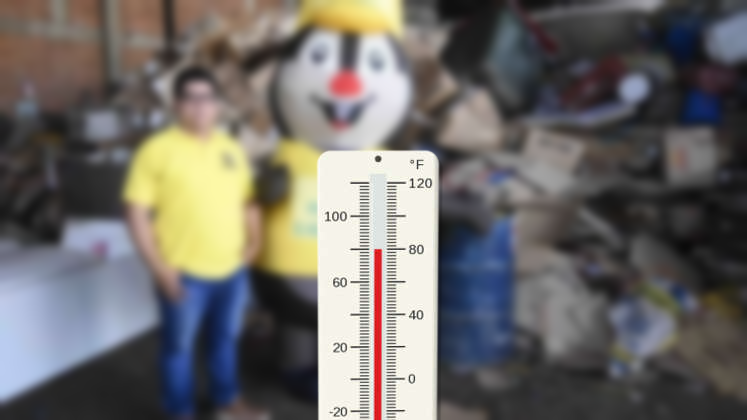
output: 80°F
